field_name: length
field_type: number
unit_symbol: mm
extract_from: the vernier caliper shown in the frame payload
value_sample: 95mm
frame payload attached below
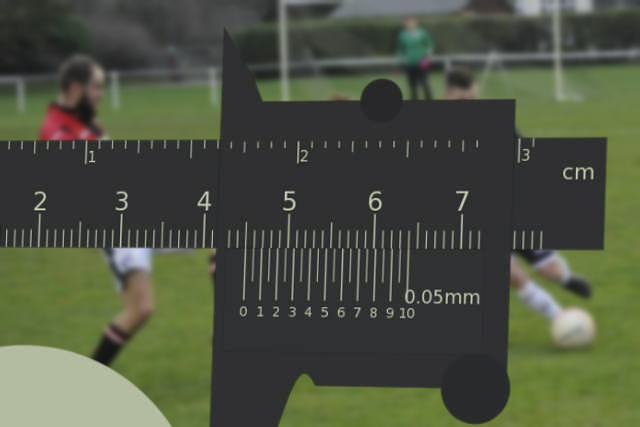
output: 45.0mm
